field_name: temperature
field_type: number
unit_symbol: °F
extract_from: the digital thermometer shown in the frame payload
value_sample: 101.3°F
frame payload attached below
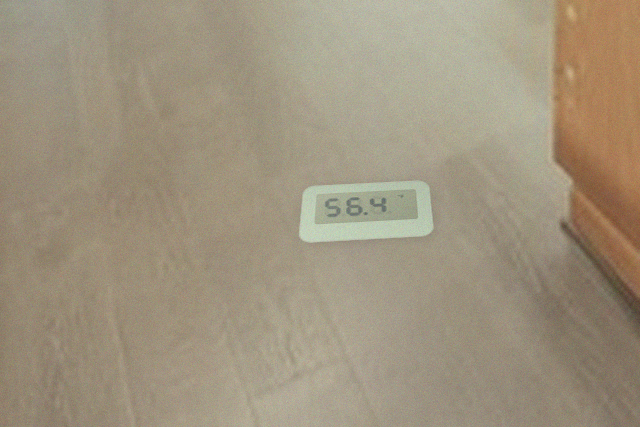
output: 56.4°F
